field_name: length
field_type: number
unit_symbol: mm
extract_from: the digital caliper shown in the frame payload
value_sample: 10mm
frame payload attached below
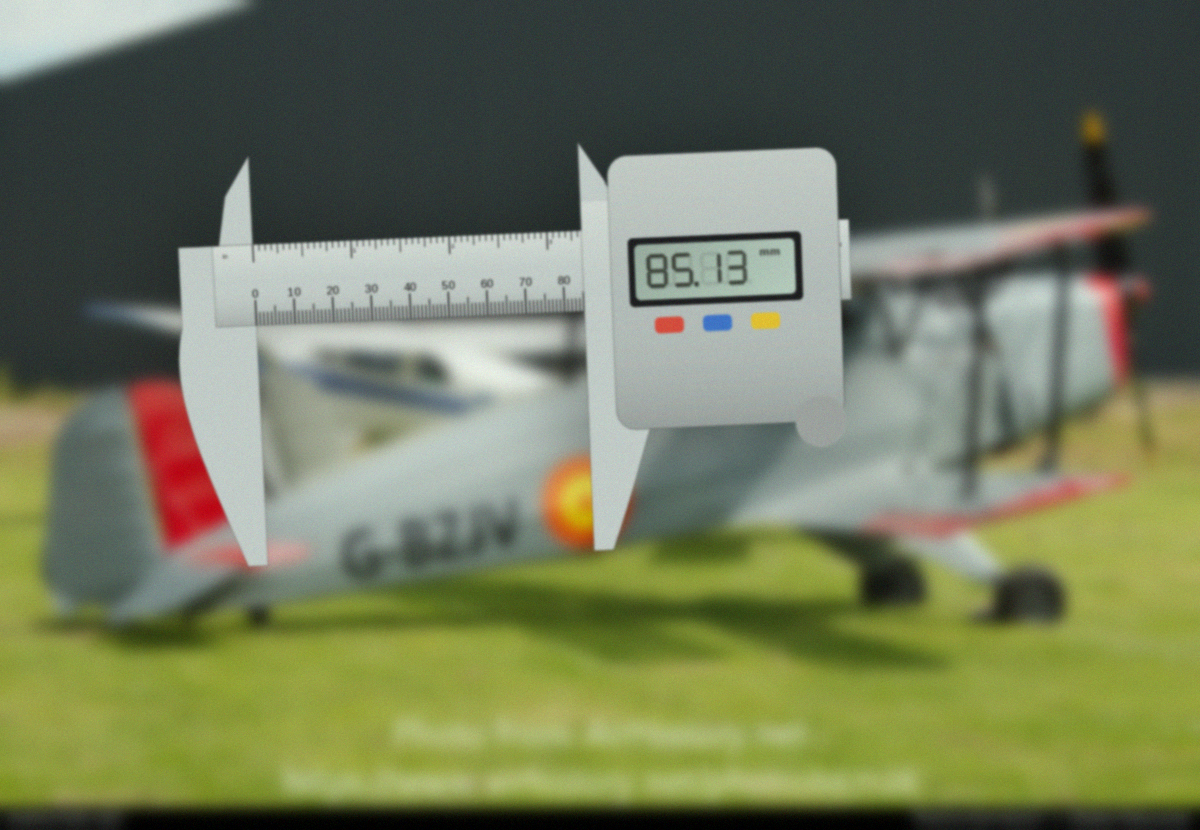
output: 85.13mm
